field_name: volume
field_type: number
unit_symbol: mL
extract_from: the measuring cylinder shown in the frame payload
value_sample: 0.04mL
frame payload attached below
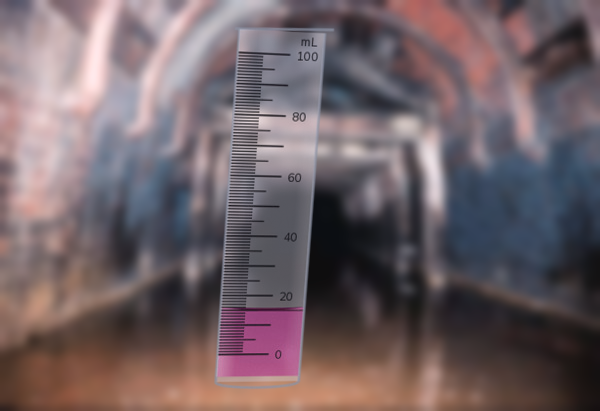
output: 15mL
